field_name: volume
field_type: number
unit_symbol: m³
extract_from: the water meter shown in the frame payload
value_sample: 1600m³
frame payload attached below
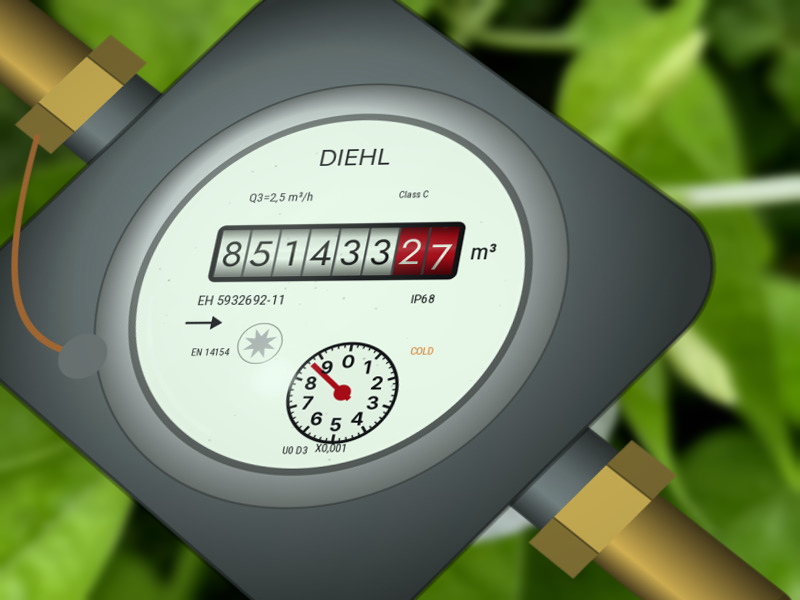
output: 851433.268m³
